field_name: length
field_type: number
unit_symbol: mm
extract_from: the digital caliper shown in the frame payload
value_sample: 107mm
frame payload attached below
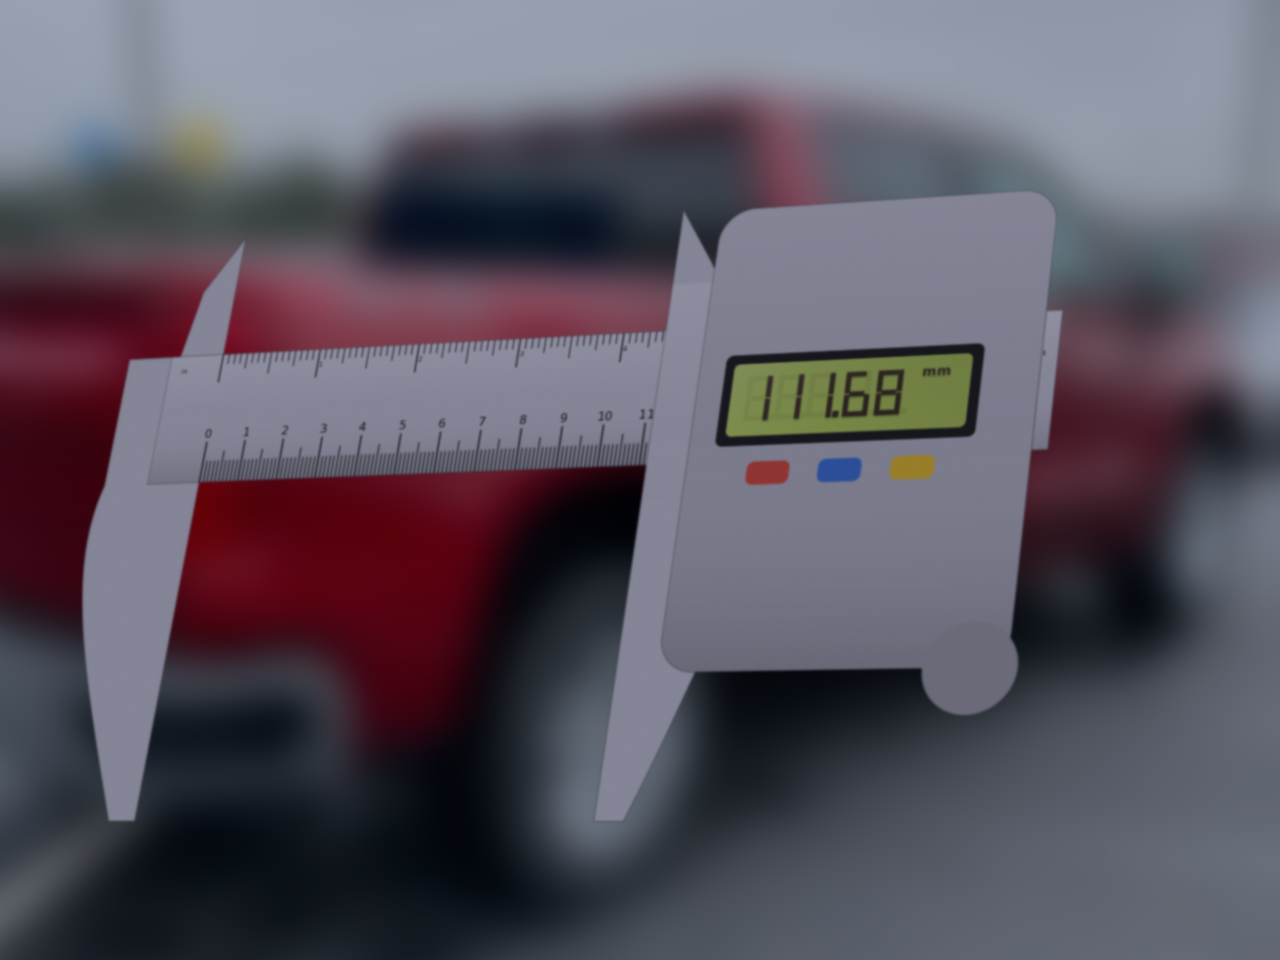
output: 111.68mm
